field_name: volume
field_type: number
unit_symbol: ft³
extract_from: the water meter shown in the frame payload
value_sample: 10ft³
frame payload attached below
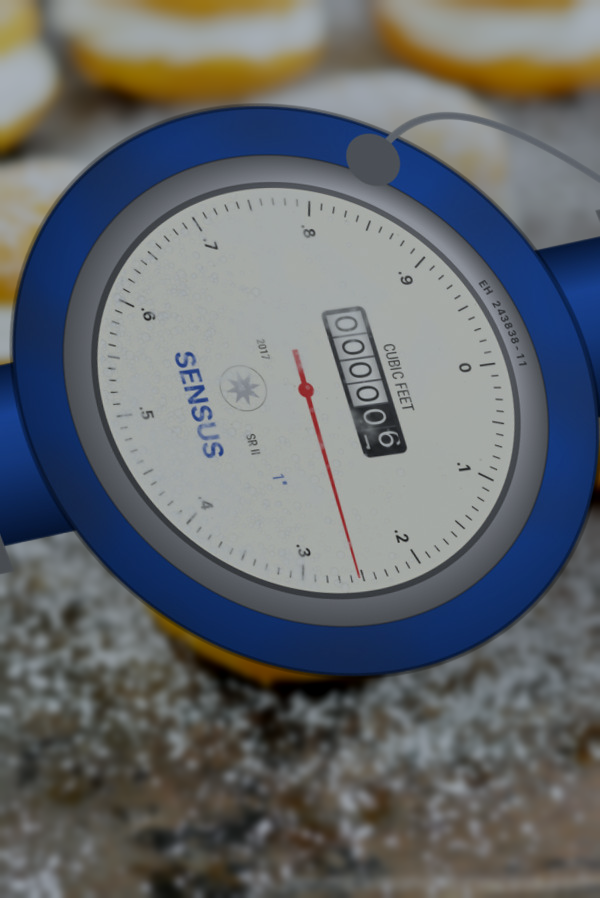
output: 6.25ft³
